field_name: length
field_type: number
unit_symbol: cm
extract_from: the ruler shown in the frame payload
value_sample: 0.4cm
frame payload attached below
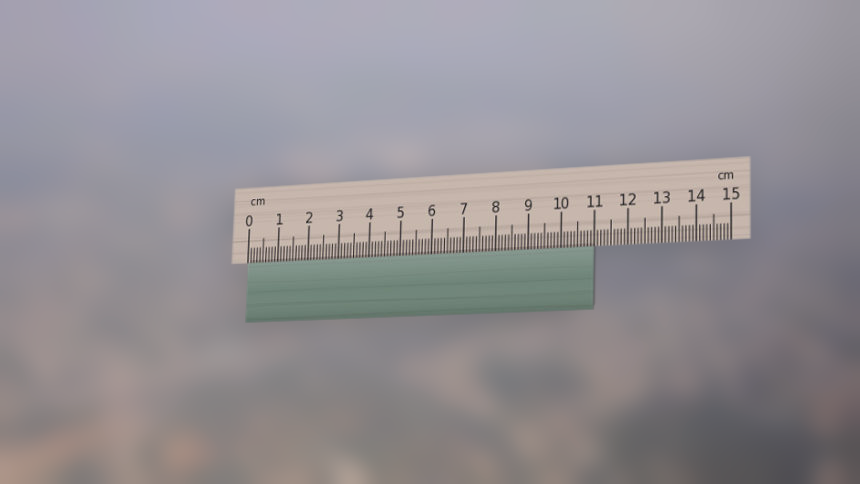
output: 11cm
